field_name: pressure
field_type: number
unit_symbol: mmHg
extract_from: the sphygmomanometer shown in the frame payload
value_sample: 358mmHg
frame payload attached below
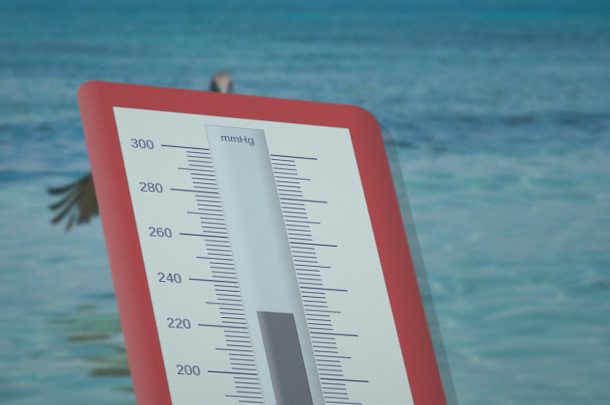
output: 228mmHg
